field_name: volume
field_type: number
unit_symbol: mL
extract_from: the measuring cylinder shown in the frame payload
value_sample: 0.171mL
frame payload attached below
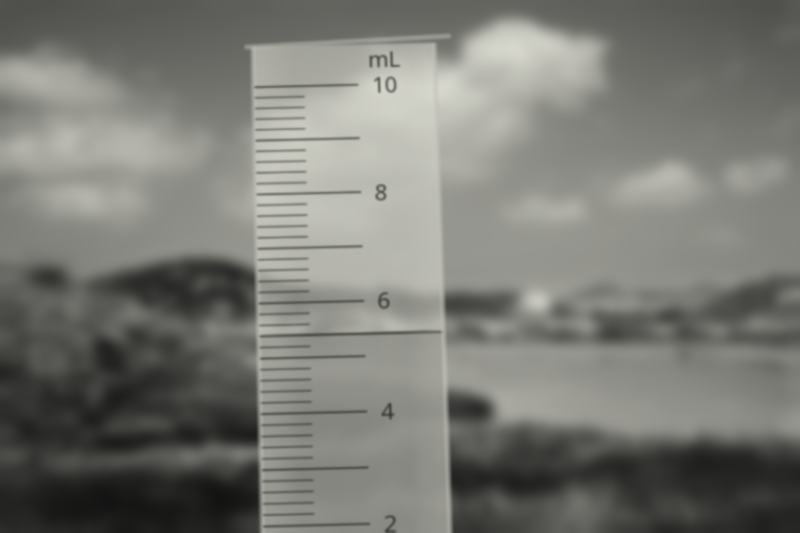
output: 5.4mL
